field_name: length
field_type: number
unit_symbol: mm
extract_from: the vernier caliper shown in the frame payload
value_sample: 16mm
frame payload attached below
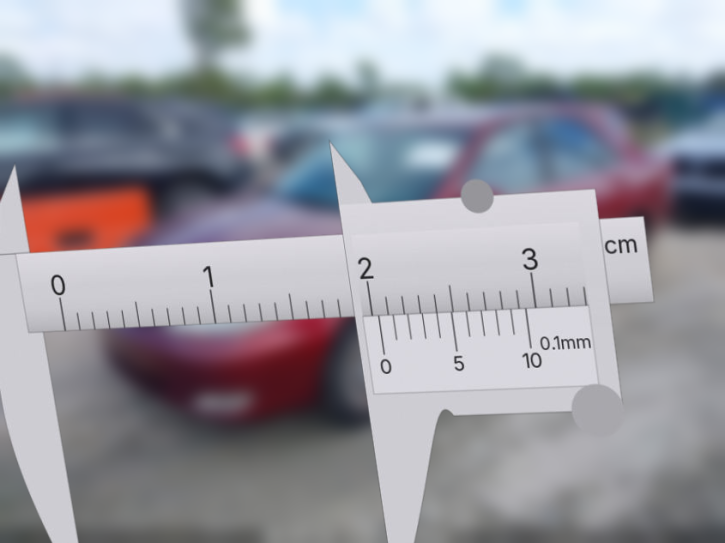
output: 20.4mm
